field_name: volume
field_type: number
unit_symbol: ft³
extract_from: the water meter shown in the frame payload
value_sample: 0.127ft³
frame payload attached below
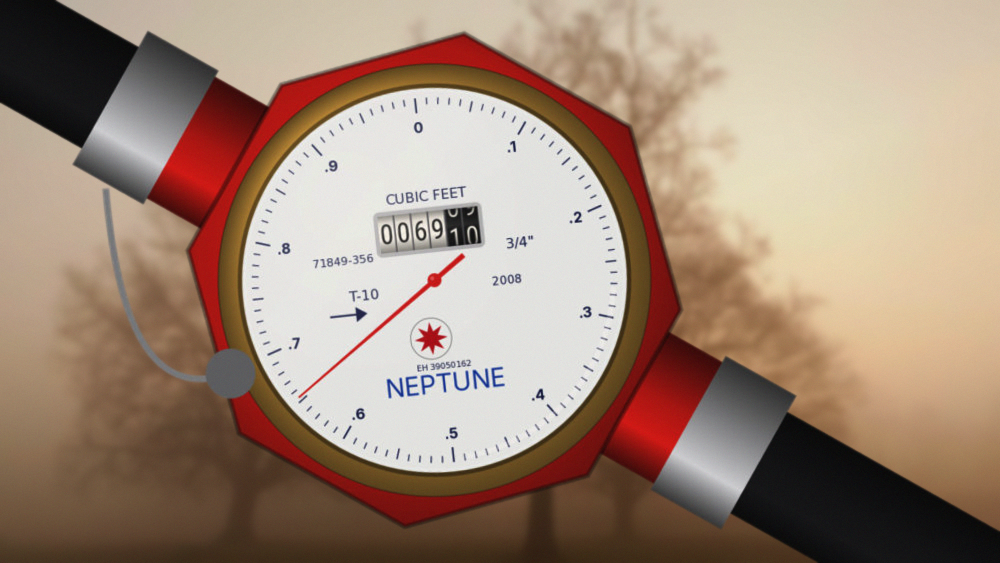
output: 6909.65ft³
